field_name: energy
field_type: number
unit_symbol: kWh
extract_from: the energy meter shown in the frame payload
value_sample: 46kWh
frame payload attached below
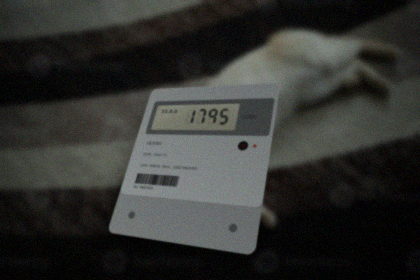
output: 1795kWh
